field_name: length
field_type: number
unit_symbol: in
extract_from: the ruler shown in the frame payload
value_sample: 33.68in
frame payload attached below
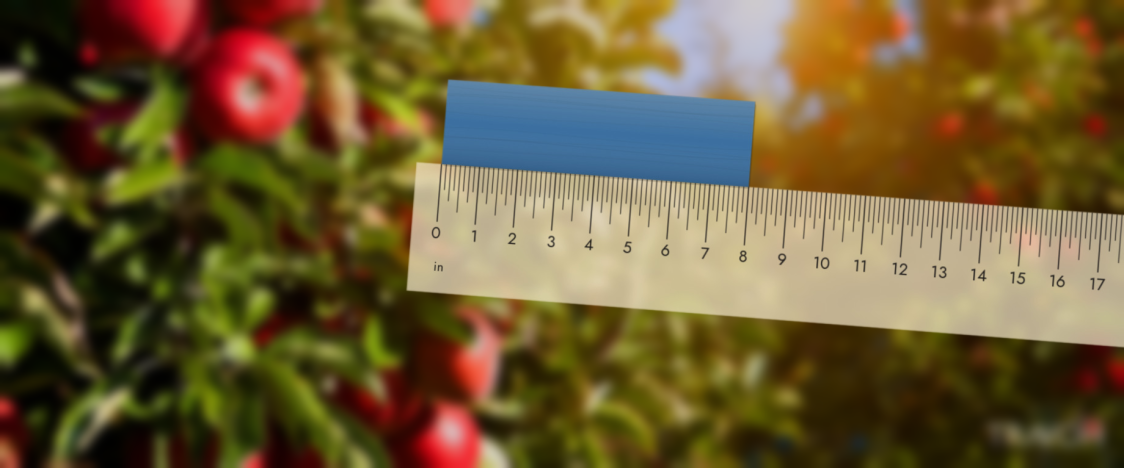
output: 8in
